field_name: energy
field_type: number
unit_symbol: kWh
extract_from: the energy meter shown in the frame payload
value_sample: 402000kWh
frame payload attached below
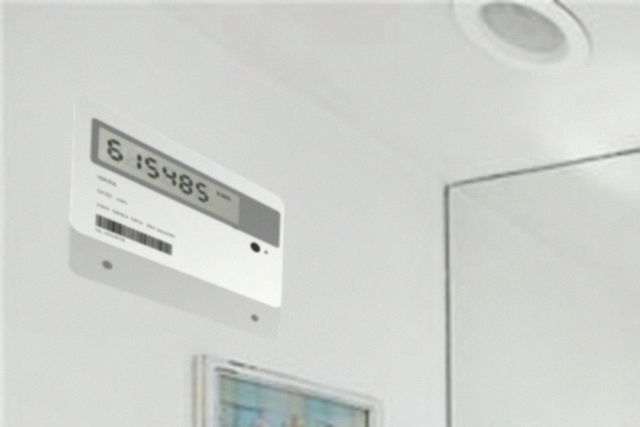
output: 615485kWh
